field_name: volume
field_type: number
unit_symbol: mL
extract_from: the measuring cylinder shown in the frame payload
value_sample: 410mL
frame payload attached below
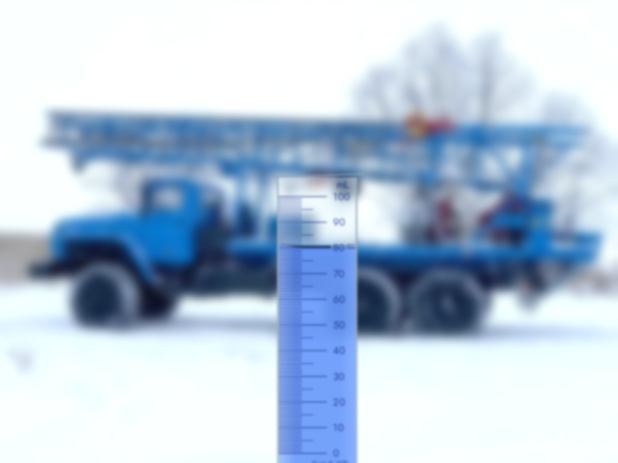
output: 80mL
